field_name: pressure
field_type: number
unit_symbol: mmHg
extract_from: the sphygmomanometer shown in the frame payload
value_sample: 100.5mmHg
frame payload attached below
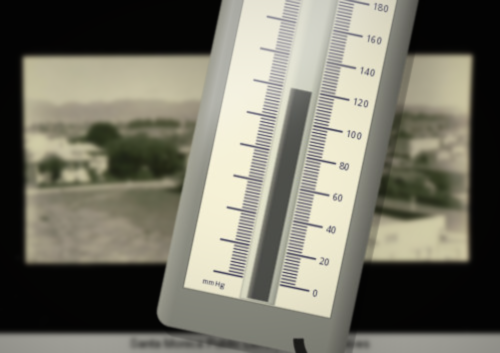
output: 120mmHg
